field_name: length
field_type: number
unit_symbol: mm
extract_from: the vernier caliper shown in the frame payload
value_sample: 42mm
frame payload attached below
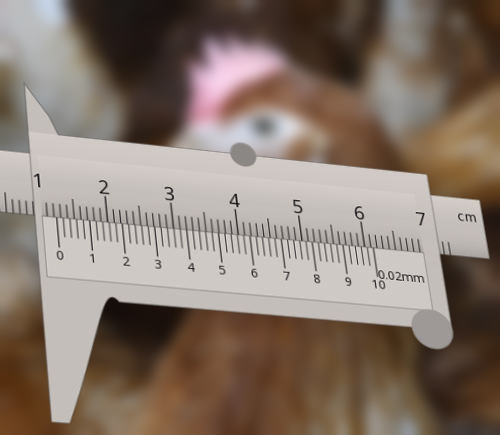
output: 12.4mm
